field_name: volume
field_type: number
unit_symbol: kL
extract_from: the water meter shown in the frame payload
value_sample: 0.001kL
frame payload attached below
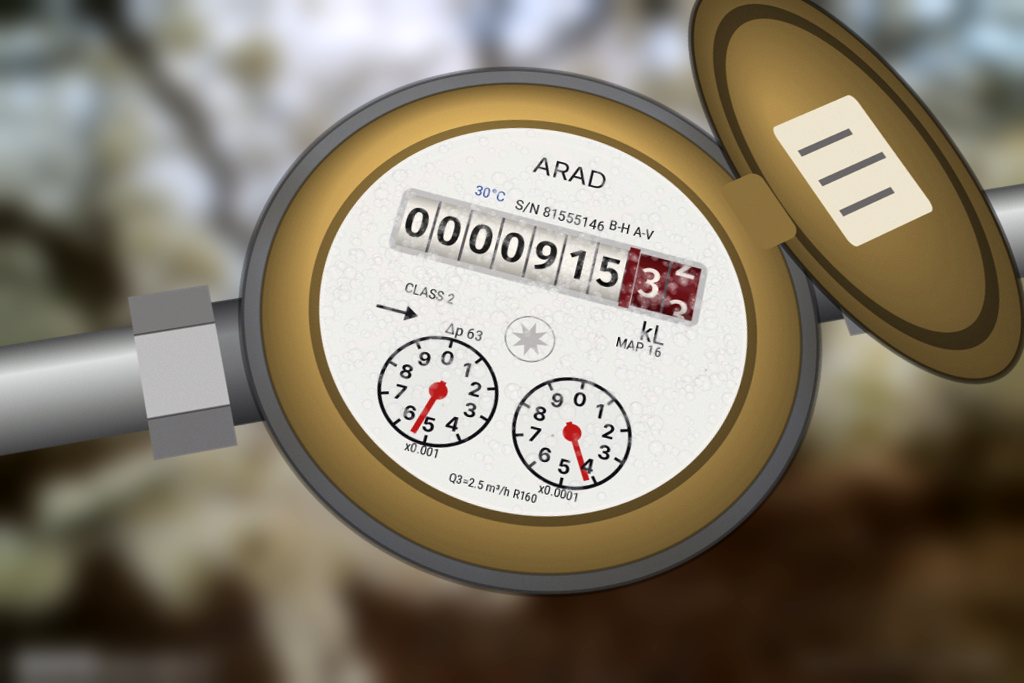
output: 915.3254kL
